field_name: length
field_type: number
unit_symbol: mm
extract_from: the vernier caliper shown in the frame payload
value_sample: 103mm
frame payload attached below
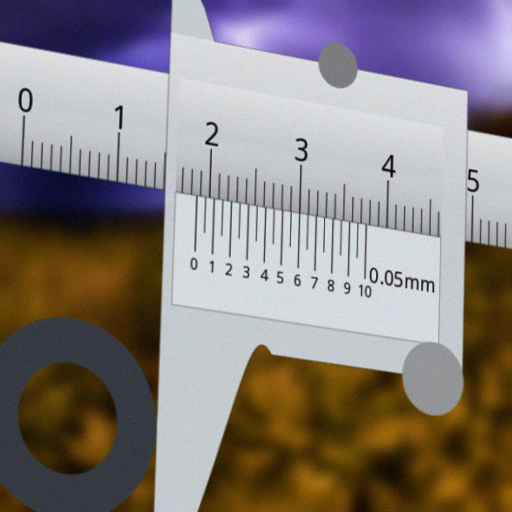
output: 18.6mm
